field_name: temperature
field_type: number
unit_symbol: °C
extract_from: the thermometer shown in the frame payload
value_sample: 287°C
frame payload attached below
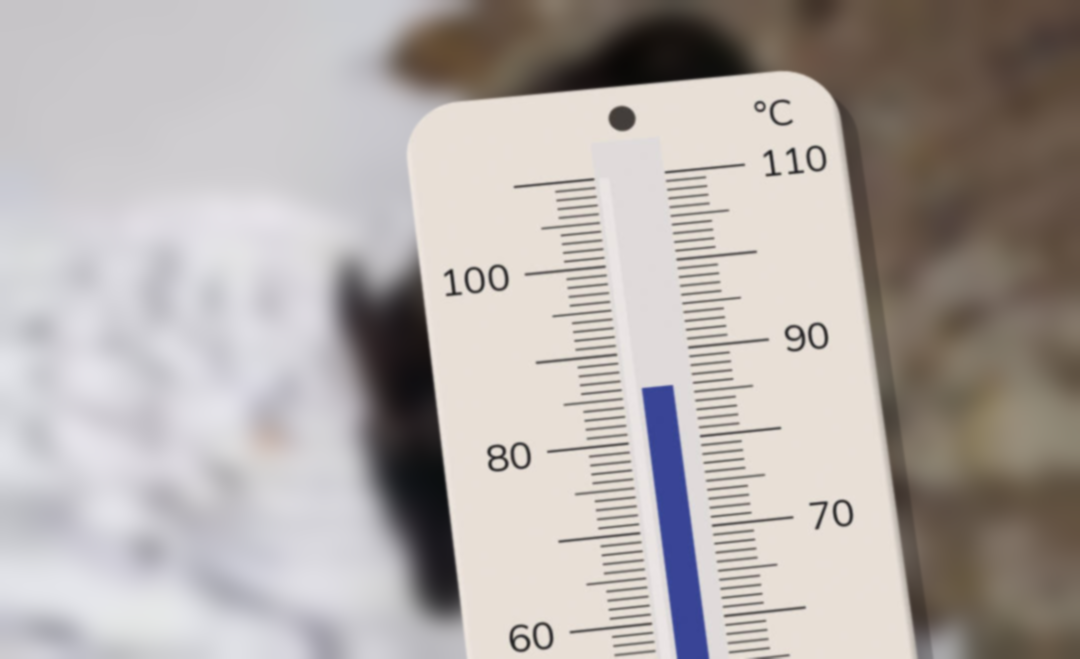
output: 86°C
